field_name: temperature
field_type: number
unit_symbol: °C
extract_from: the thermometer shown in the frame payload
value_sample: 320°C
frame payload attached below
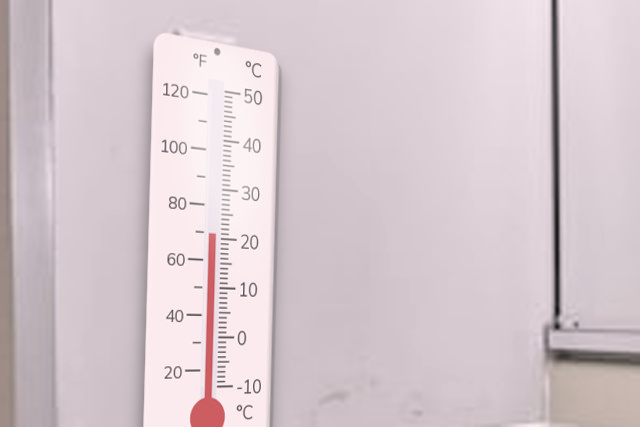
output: 21°C
